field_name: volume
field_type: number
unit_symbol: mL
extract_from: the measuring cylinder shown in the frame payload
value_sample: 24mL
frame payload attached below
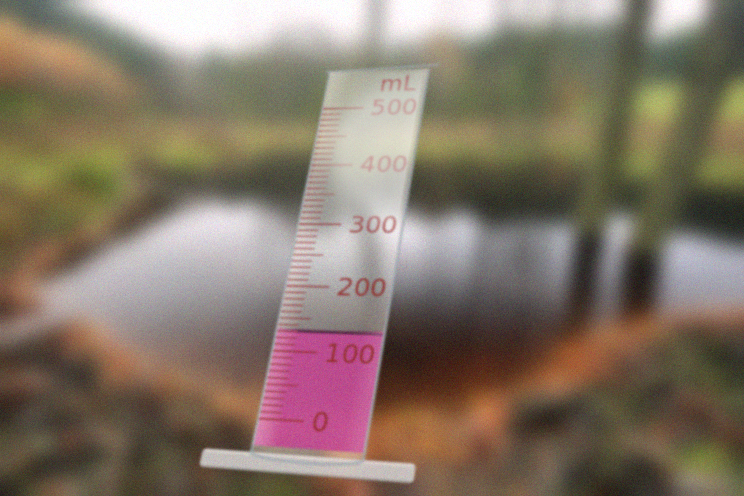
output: 130mL
